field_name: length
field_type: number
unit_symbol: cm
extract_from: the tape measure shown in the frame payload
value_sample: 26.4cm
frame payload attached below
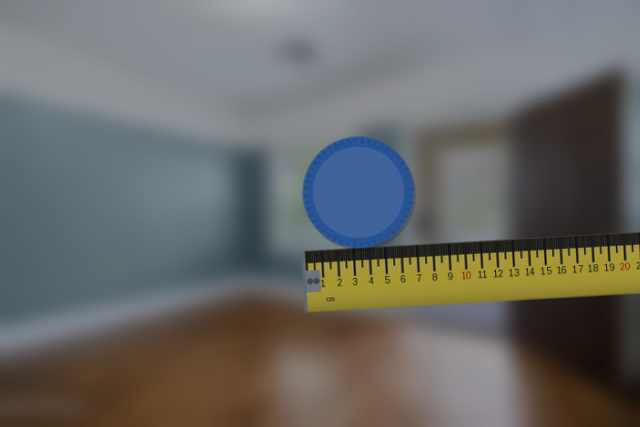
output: 7cm
